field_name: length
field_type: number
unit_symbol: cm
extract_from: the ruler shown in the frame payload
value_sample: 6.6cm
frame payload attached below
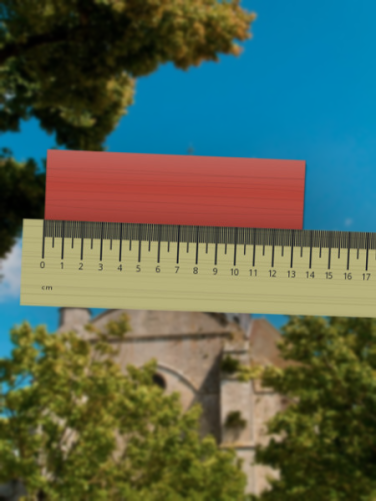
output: 13.5cm
